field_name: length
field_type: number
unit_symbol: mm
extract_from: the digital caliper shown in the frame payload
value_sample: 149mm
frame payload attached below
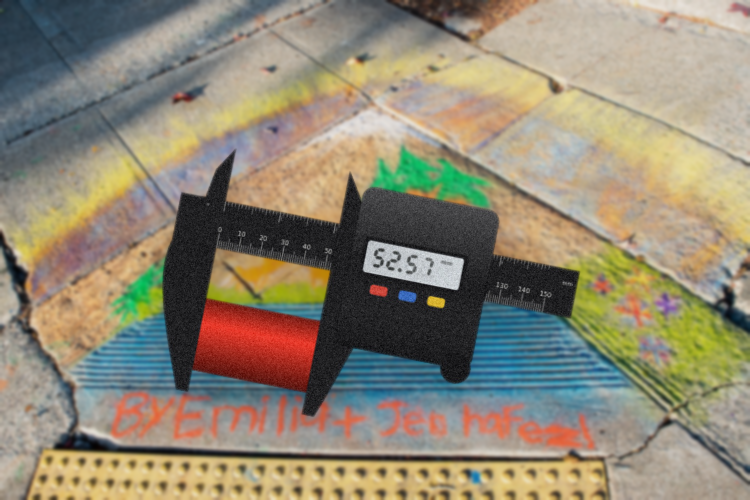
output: 52.57mm
